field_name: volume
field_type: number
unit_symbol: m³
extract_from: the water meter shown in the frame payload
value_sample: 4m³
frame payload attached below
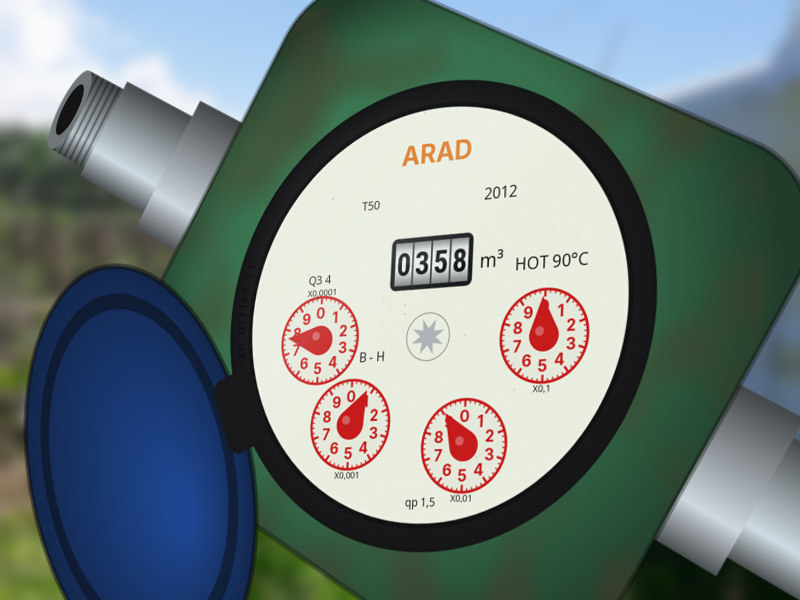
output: 357.9907m³
